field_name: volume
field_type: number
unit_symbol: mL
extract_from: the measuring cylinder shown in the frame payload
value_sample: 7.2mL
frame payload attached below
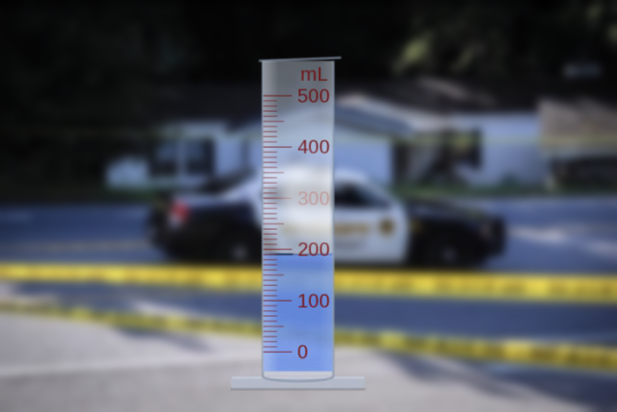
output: 190mL
